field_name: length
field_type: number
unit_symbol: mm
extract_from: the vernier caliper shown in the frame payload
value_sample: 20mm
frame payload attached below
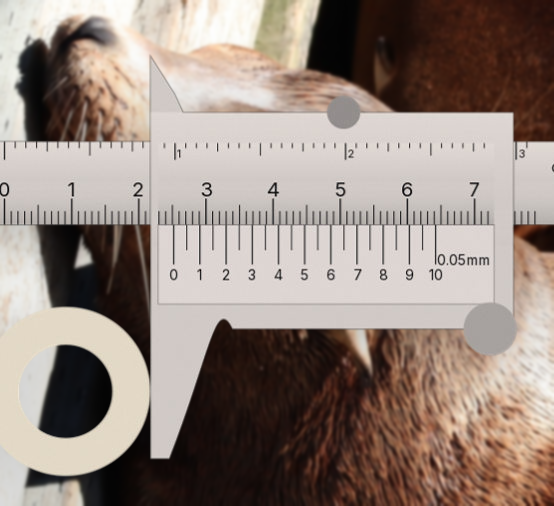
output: 25.2mm
